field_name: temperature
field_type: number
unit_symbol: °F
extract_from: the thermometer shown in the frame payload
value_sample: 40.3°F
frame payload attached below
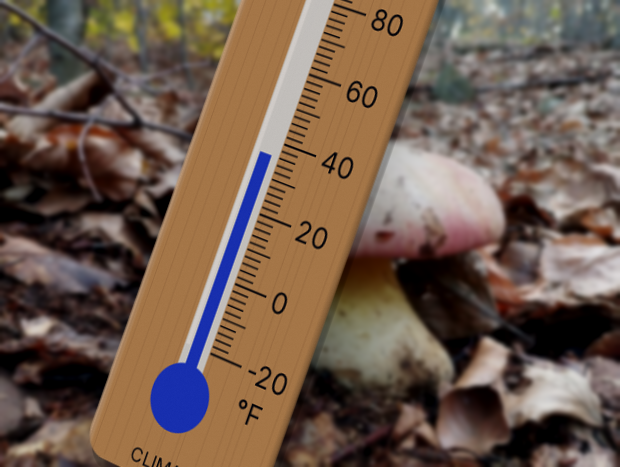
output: 36°F
